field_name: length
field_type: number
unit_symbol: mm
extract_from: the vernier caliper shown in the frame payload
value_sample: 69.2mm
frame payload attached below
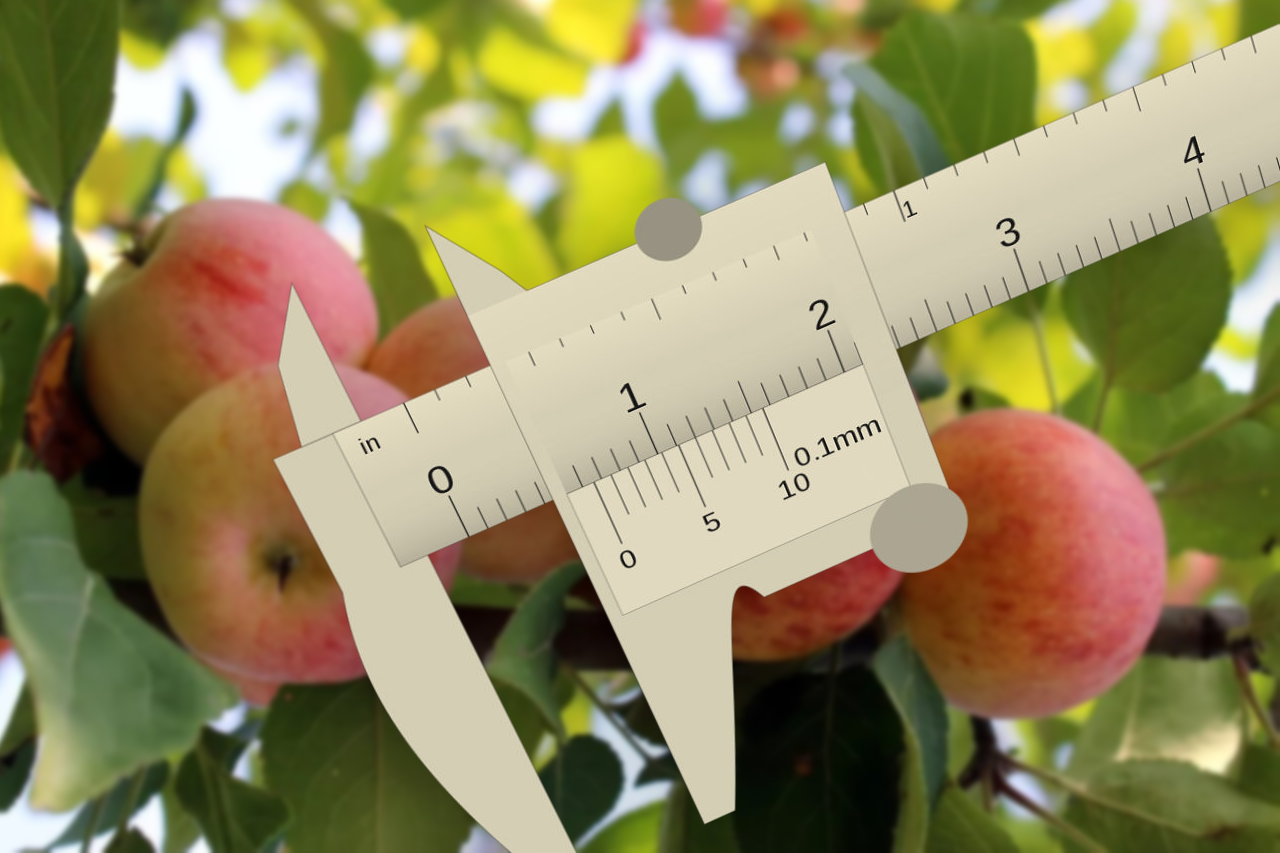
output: 6.6mm
